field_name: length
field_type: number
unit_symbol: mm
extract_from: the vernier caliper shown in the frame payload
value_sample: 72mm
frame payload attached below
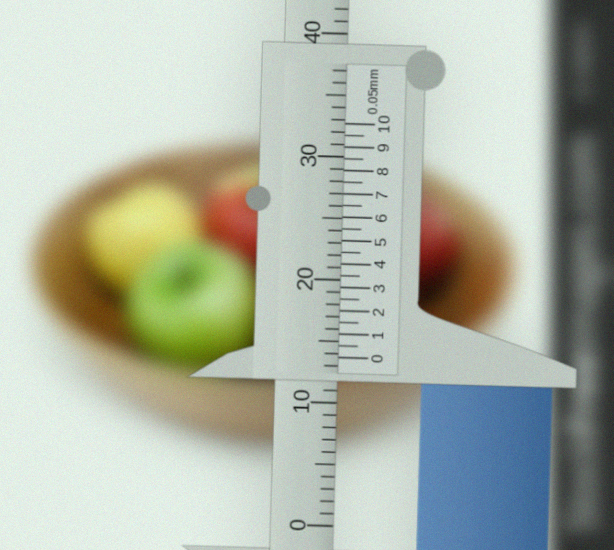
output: 13.7mm
